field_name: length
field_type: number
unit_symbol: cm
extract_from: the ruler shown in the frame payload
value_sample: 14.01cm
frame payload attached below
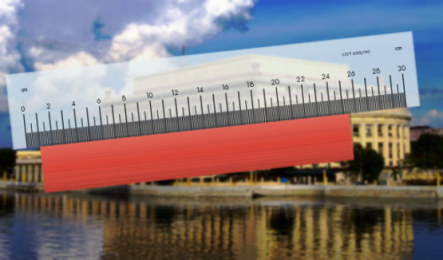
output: 24.5cm
